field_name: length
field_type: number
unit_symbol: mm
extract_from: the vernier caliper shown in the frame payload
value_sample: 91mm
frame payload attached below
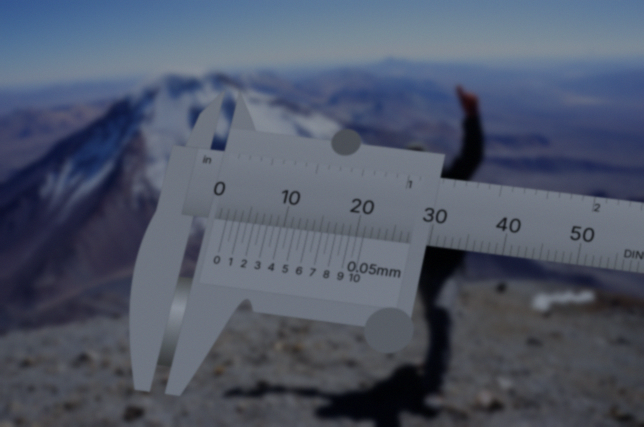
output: 2.0mm
